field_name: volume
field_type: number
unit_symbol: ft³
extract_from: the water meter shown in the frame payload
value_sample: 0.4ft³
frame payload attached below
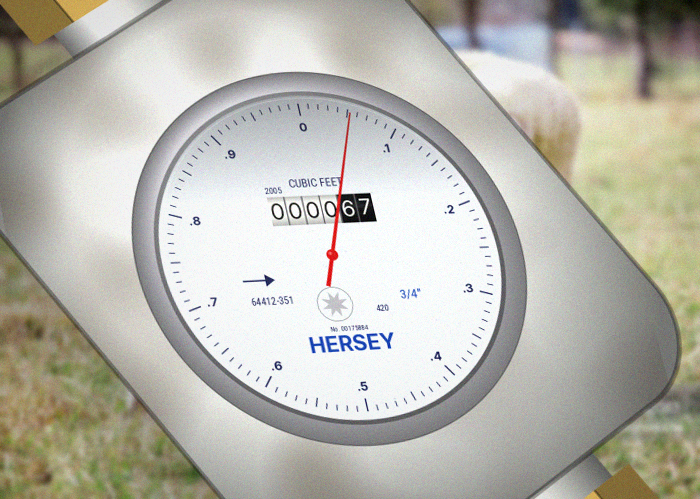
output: 67.05ft³
